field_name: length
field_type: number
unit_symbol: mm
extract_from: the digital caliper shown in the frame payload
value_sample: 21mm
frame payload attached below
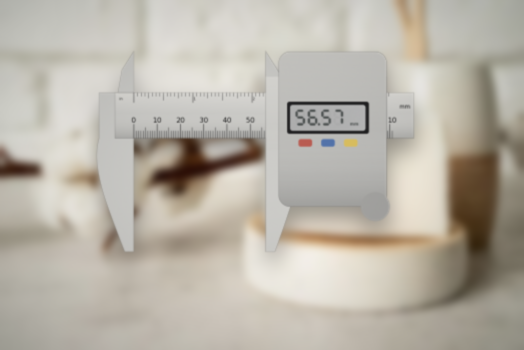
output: 56.57mm
